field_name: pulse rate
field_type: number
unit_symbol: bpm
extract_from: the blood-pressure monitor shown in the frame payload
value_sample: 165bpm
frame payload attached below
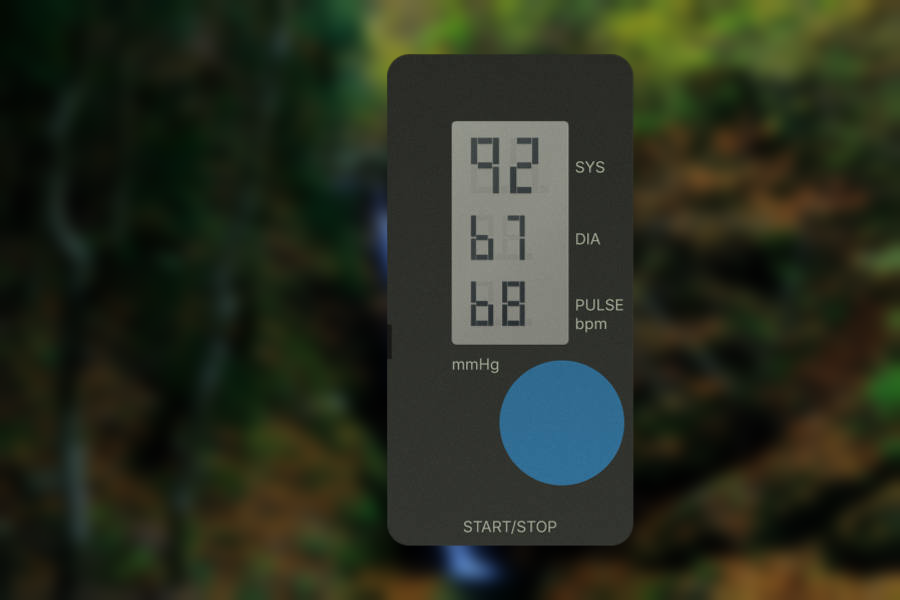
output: 68bpm
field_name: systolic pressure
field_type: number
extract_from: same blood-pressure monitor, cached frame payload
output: 92mmHg
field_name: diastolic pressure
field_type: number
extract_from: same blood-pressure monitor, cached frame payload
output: 67mmHg
